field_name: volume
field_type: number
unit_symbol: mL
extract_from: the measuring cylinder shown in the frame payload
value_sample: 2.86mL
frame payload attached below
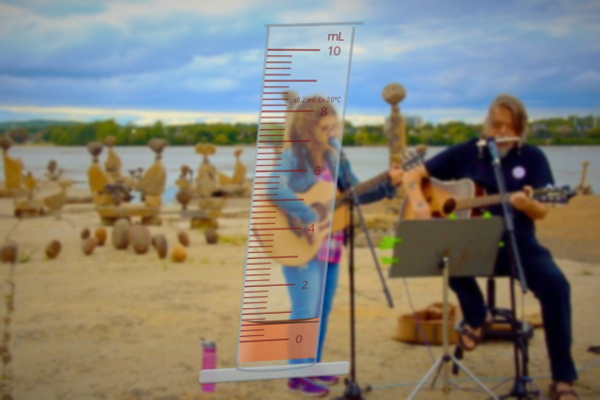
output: 0.6mL
